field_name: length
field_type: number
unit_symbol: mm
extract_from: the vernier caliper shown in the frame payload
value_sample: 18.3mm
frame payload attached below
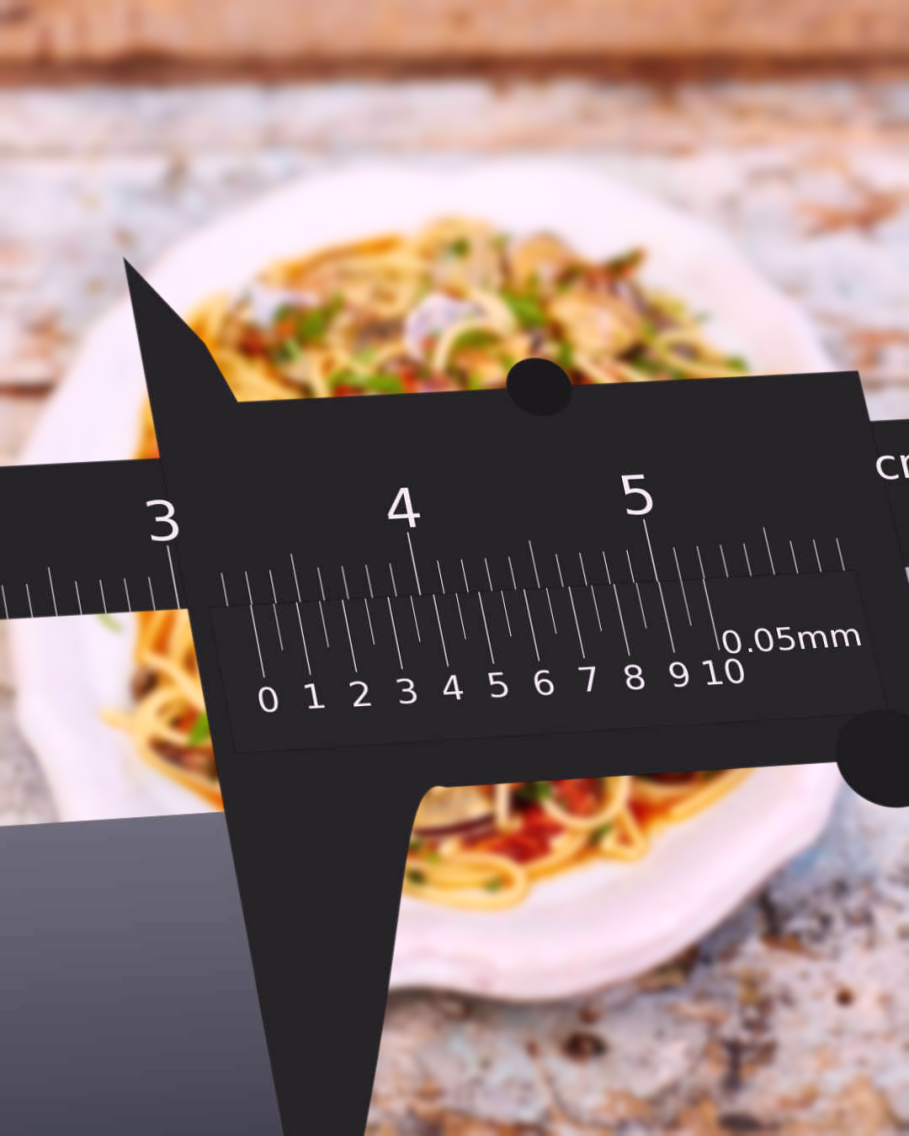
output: 32.95mm
